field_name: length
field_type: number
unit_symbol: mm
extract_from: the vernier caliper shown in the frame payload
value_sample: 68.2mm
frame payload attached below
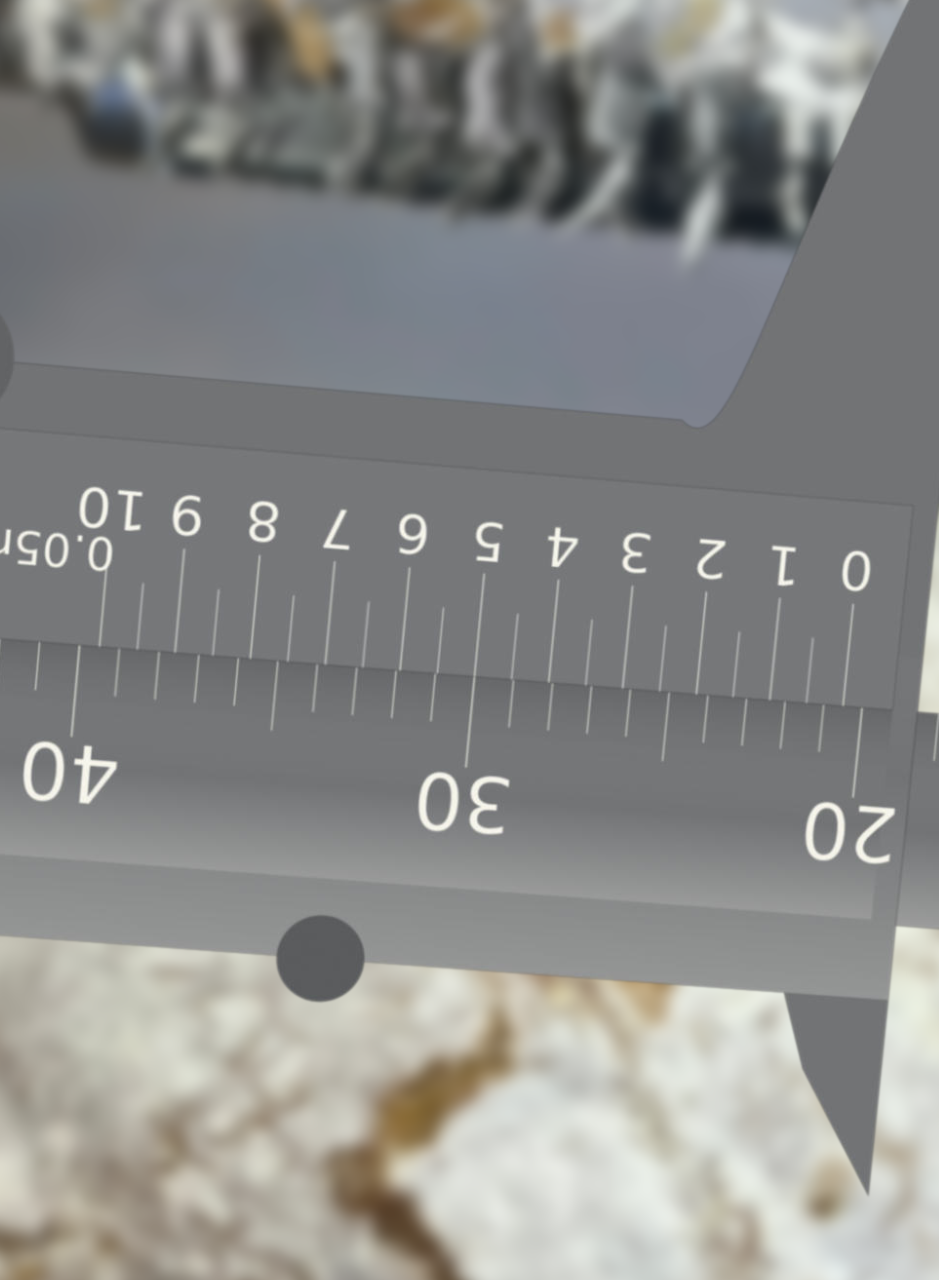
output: 20.50mm
